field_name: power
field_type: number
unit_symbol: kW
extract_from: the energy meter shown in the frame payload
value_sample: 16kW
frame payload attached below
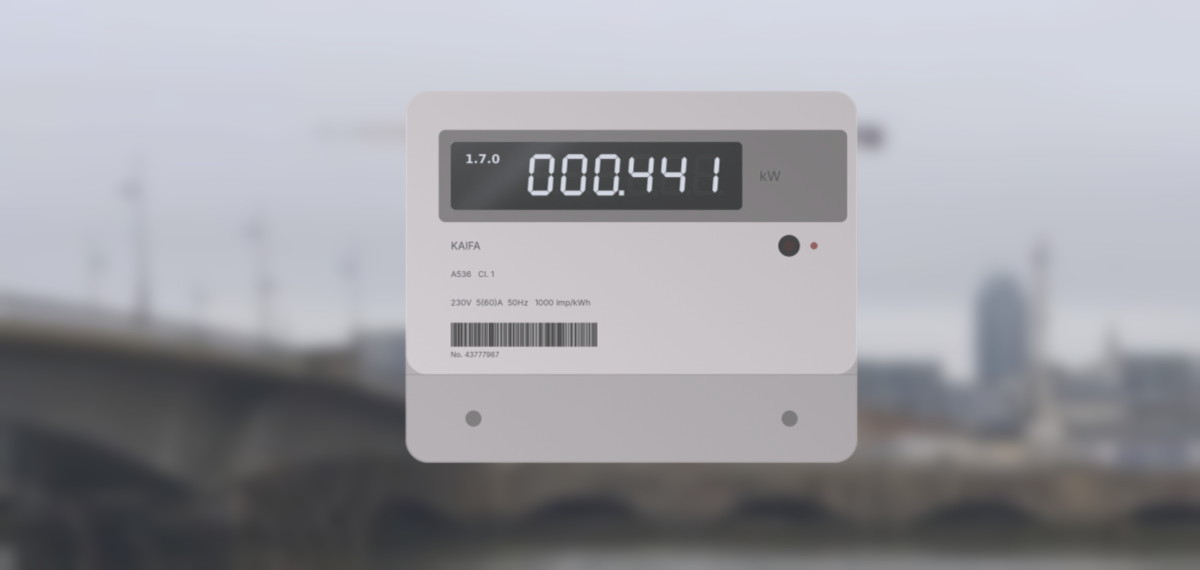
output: 0.441kW
